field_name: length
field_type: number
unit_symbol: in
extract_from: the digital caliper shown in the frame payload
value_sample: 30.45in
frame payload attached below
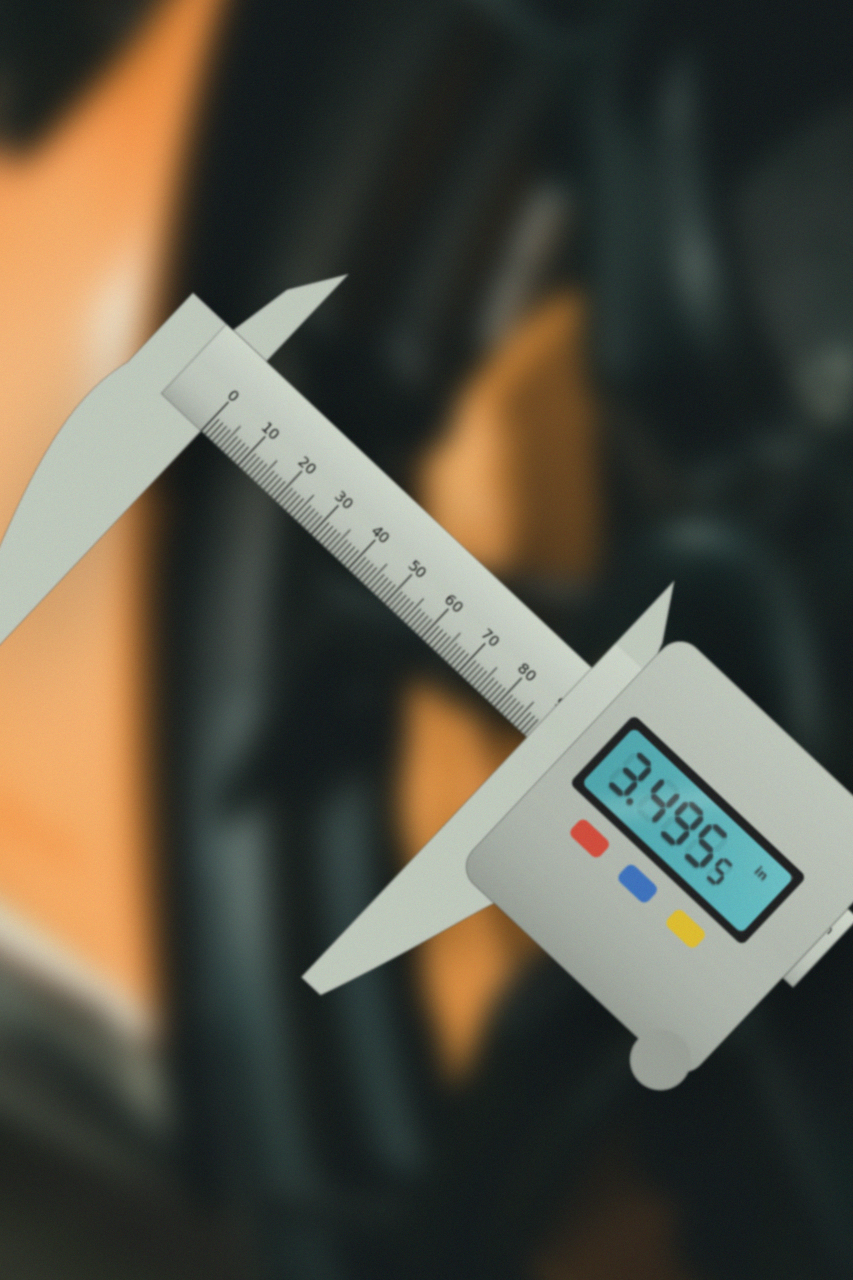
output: 3.4955in
